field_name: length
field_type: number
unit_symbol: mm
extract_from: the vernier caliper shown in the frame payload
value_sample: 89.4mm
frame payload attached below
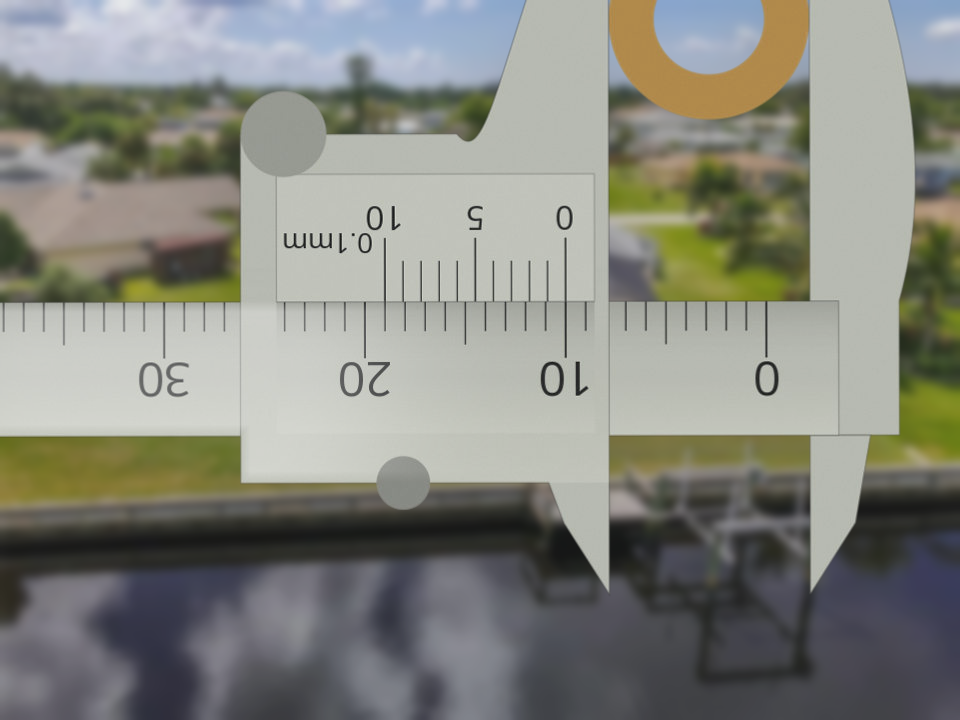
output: 10.0mm
